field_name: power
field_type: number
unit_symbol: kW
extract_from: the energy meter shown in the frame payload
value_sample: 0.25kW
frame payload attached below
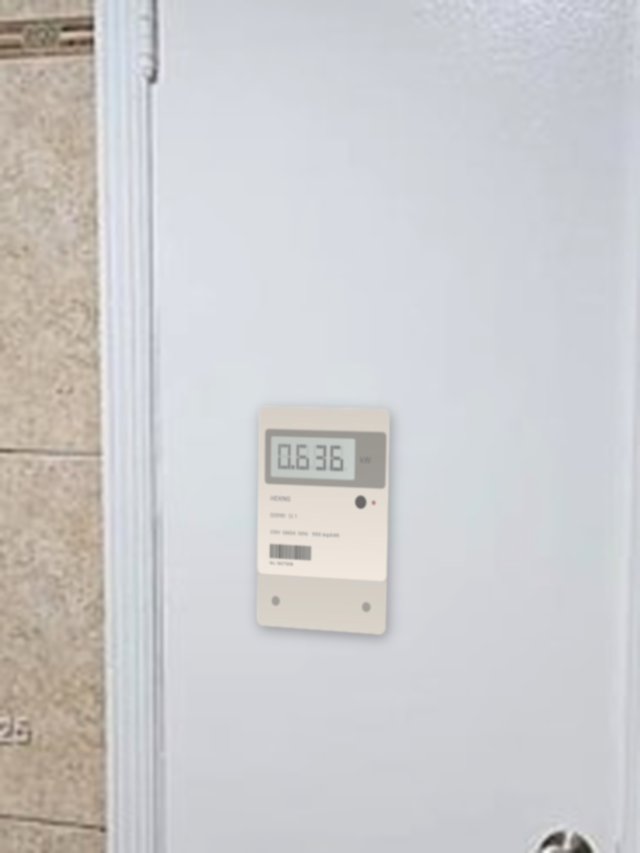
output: 0.636kW
